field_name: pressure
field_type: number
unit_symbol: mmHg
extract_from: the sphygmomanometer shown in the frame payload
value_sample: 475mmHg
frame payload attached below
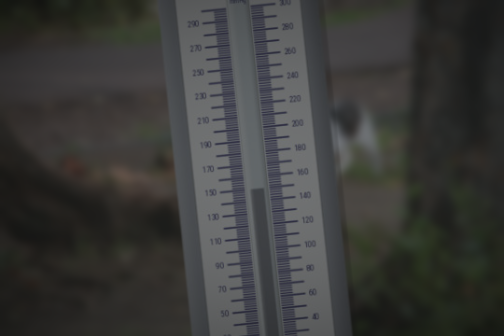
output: 150mmHg
